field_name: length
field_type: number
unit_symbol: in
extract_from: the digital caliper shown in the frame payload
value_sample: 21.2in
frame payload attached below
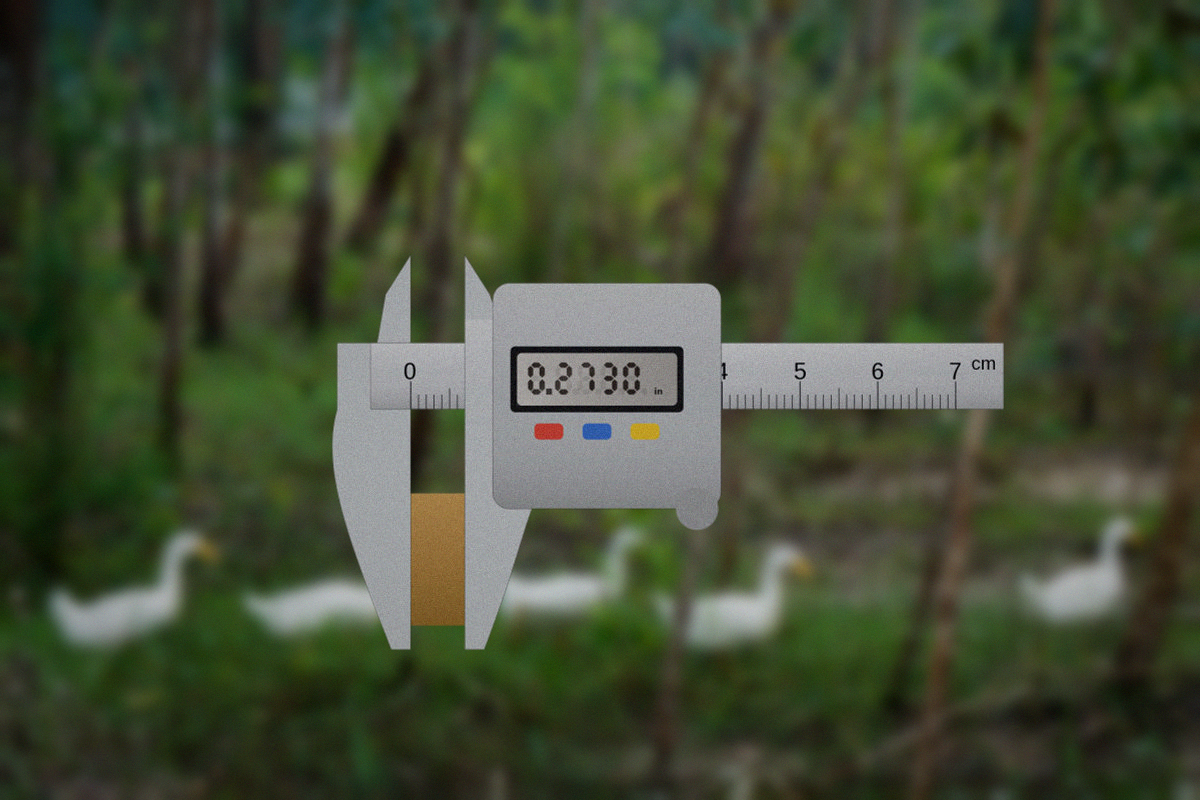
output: 0.2730in
